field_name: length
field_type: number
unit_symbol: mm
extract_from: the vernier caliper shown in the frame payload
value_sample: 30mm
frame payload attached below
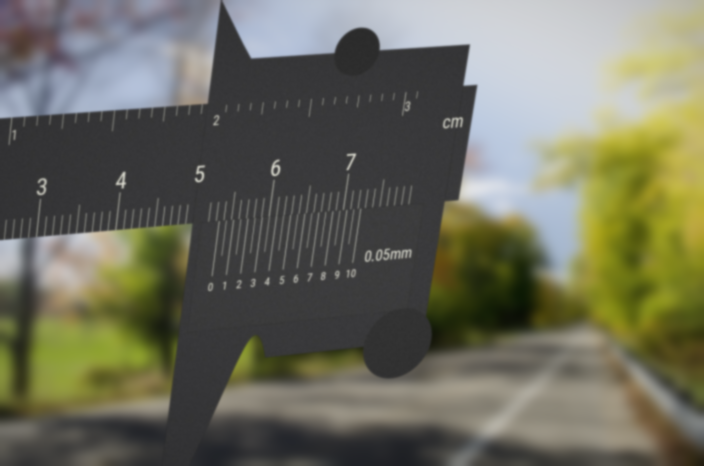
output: 53.4mm
